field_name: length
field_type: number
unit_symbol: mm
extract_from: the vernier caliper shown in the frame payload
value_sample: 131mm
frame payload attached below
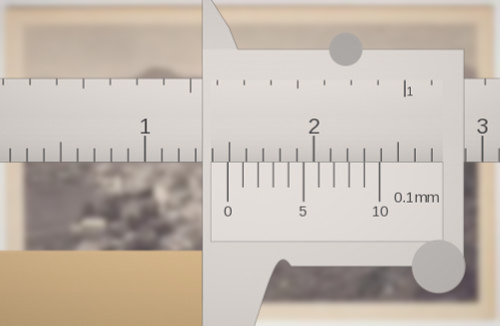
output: 14.9mm
